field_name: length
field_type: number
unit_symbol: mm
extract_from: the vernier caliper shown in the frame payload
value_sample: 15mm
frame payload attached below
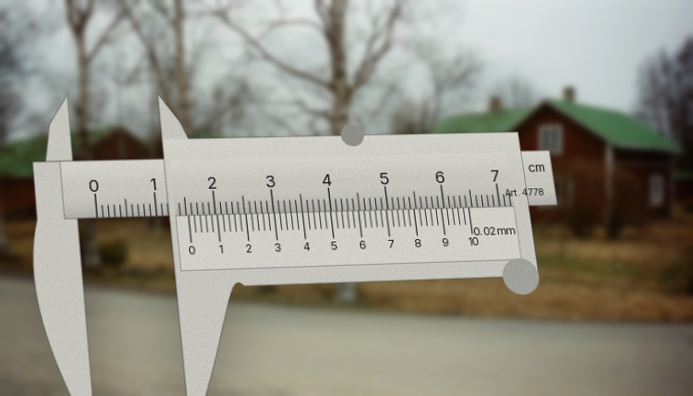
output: 15.4mm
